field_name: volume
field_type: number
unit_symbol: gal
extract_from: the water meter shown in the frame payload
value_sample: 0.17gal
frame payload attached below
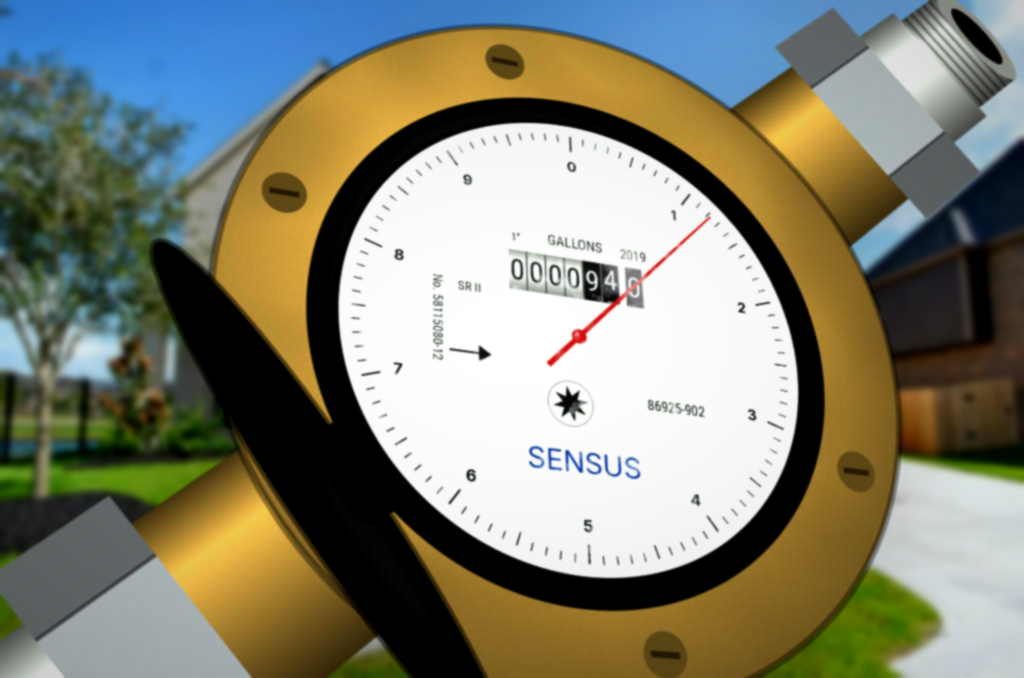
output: 941.2gal
